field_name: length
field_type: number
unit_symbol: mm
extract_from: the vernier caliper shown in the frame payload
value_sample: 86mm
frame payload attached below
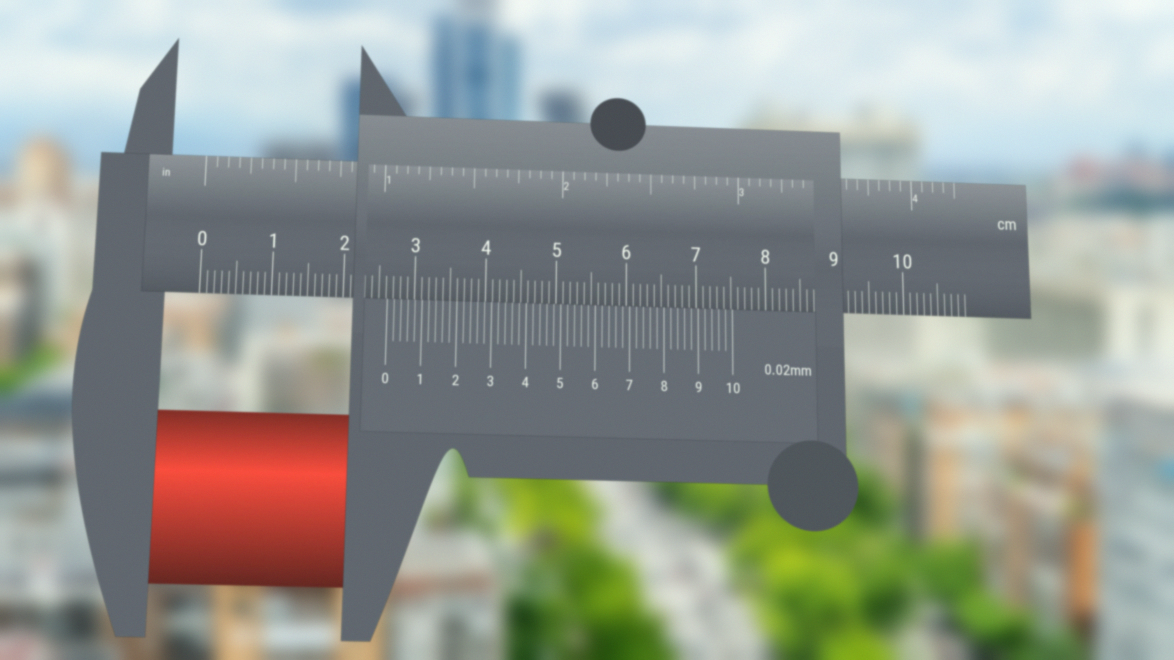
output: 26.2mm
